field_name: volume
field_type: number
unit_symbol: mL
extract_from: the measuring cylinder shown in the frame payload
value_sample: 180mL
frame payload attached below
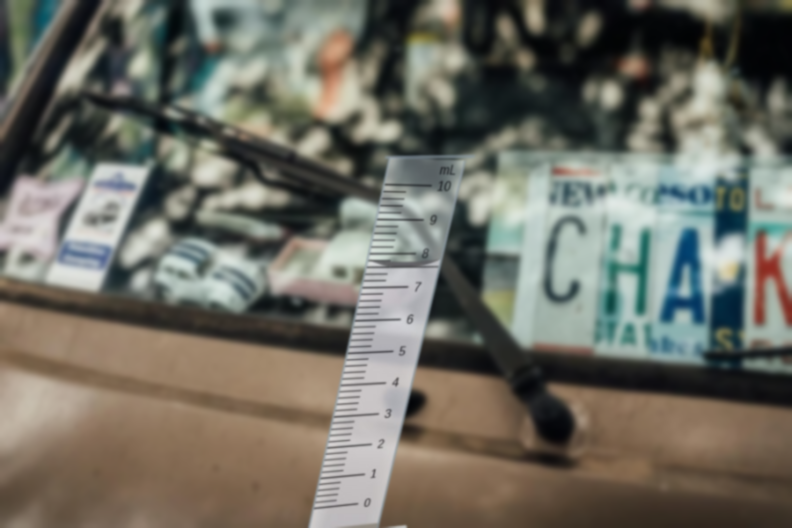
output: 7.6mL
